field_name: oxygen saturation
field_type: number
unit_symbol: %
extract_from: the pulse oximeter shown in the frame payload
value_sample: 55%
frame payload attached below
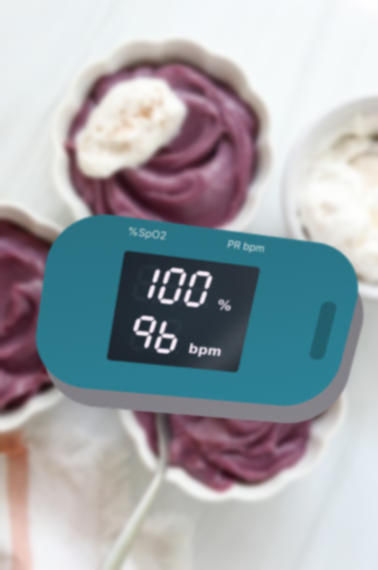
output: 100%
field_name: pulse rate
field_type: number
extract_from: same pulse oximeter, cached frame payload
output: 96bpm
